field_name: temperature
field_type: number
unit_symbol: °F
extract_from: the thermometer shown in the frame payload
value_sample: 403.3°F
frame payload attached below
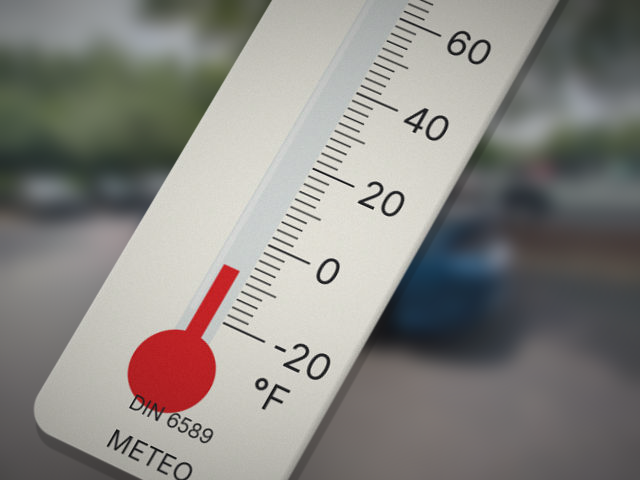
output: -8°F
